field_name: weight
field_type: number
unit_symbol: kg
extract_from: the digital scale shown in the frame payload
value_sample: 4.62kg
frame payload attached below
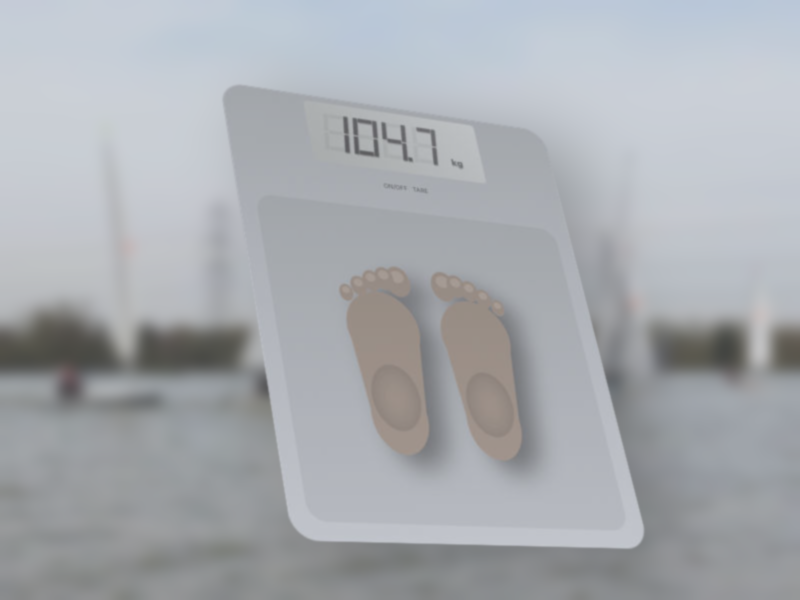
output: 104.7kg
